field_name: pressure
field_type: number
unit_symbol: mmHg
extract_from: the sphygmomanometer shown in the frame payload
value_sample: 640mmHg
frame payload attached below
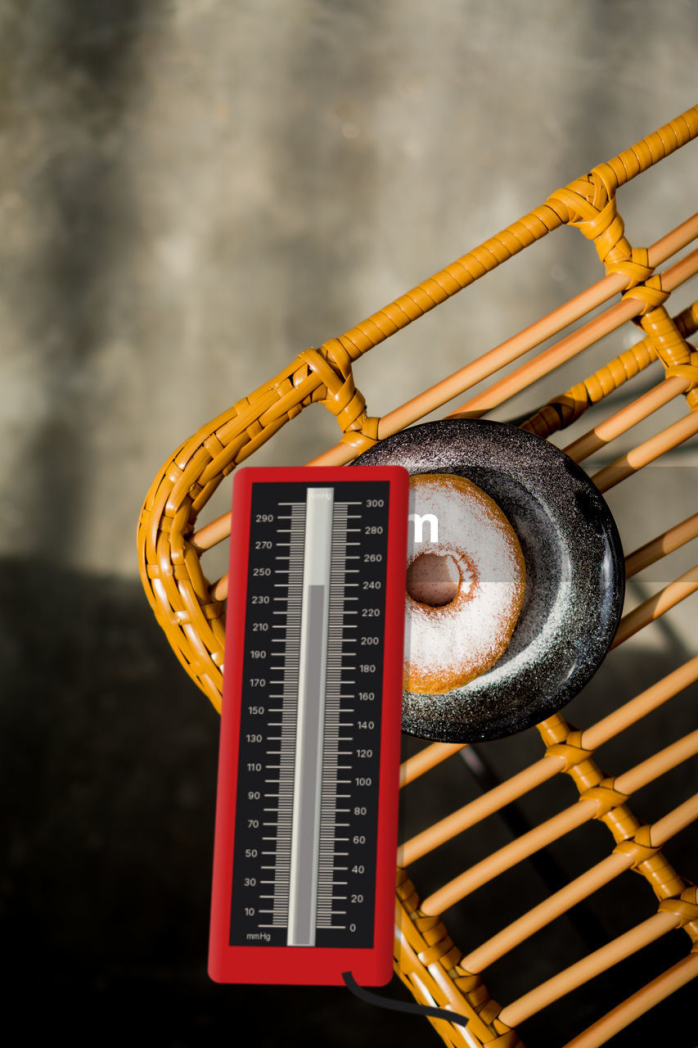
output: 240mmHg
